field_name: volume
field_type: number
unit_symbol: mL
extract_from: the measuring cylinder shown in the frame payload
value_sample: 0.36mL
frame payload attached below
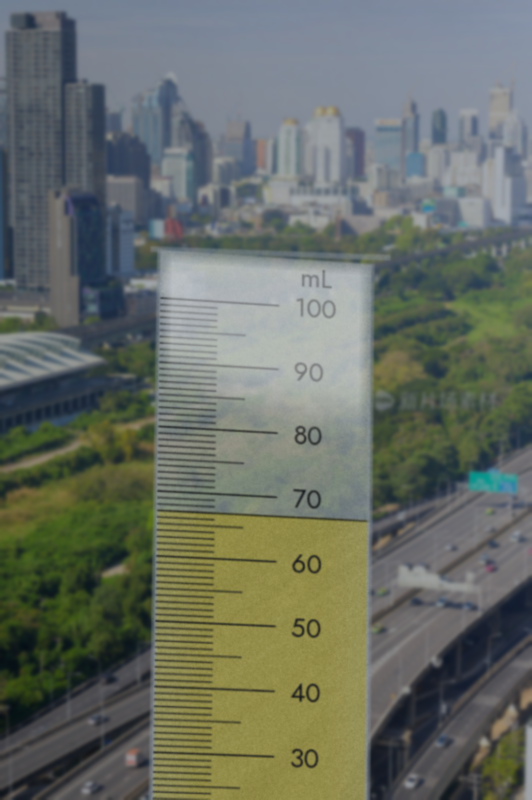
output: 67mL
